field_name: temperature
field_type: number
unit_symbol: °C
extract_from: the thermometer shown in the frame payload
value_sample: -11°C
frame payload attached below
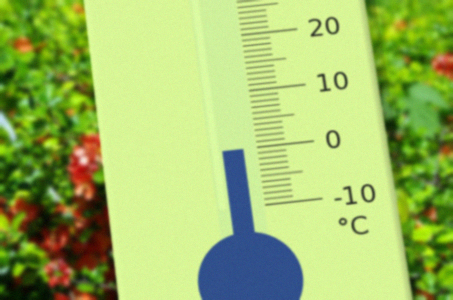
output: 0°C
